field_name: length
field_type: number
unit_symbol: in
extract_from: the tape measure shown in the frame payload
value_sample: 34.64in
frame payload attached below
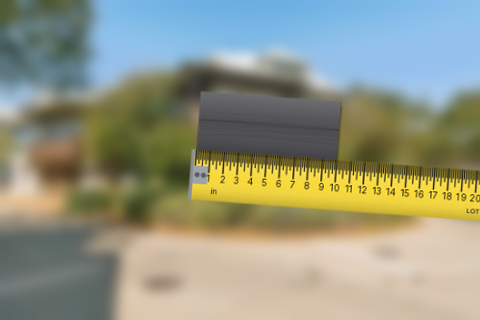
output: 10in
